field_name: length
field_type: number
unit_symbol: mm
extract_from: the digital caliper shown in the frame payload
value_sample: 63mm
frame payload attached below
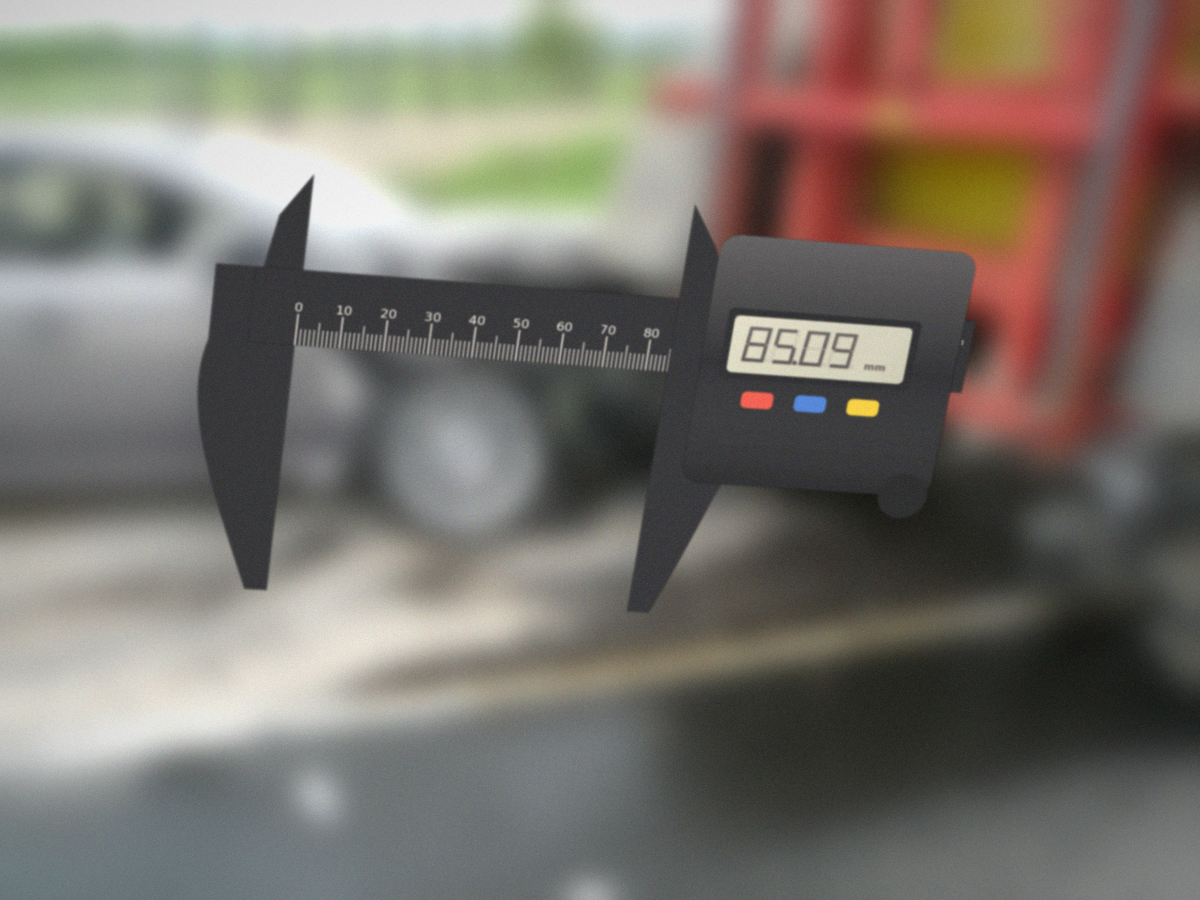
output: 85.09mm
